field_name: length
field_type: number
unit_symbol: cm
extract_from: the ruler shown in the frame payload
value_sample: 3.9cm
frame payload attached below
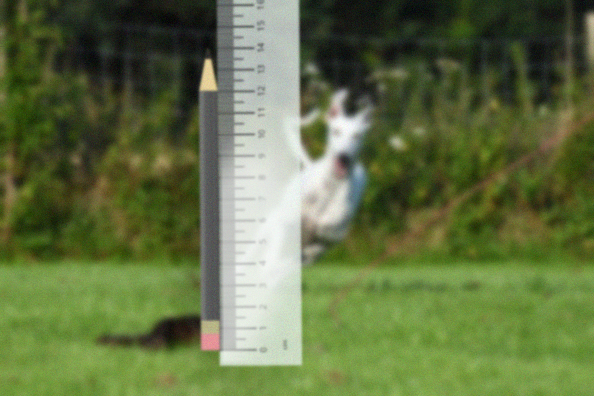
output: 14cm
